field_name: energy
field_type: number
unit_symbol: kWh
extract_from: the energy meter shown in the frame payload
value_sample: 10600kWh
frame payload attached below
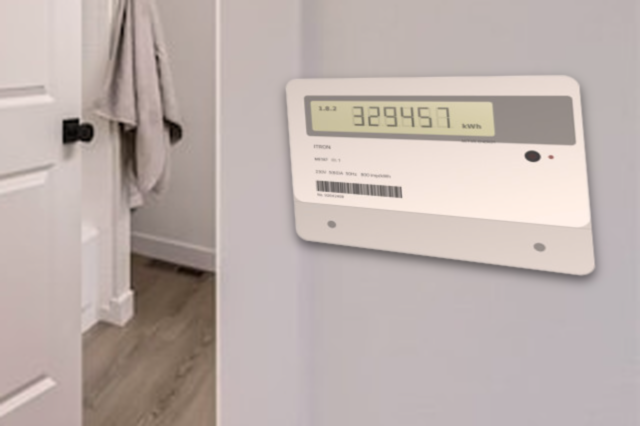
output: 329457kWh
